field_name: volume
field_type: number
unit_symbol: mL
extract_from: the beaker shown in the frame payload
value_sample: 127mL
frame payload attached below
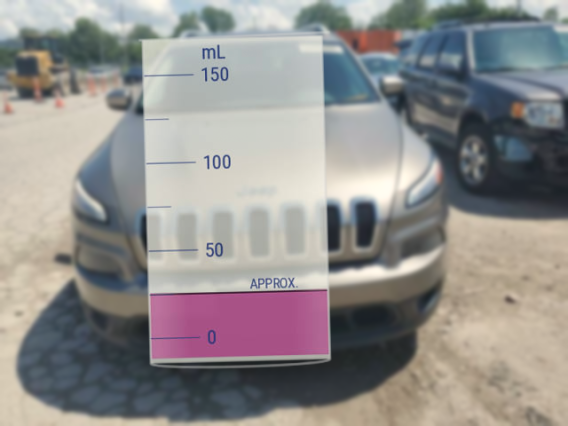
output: 25mL
